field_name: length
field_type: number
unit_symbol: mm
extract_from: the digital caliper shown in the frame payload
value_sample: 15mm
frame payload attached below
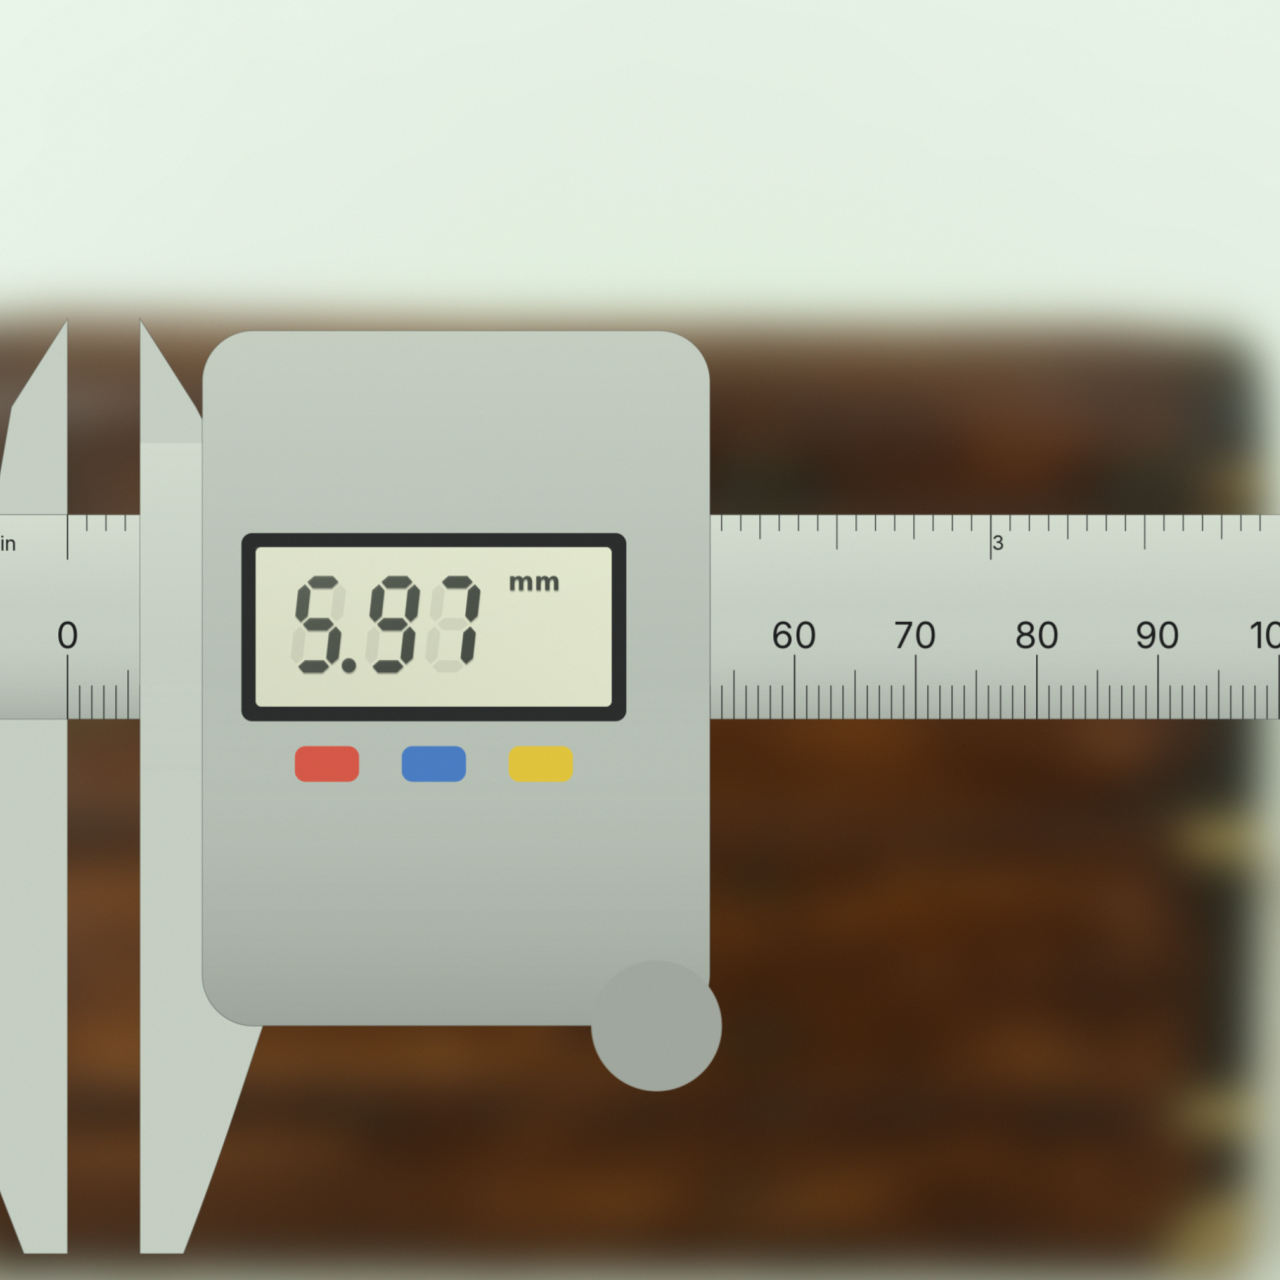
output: 5.97mm
